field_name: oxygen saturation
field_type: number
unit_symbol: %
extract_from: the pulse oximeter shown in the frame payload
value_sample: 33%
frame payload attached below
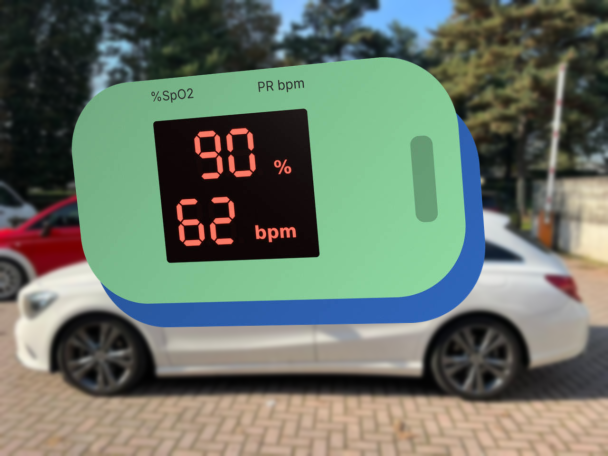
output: 90%
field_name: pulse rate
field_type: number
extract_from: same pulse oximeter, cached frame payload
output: 62bpm
